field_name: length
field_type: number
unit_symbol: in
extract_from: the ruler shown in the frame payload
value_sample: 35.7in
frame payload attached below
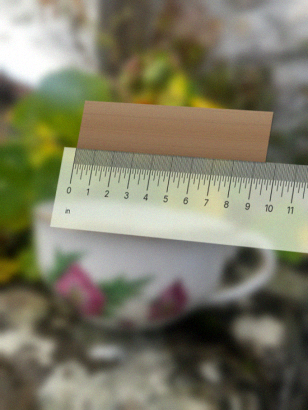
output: 9.5in
